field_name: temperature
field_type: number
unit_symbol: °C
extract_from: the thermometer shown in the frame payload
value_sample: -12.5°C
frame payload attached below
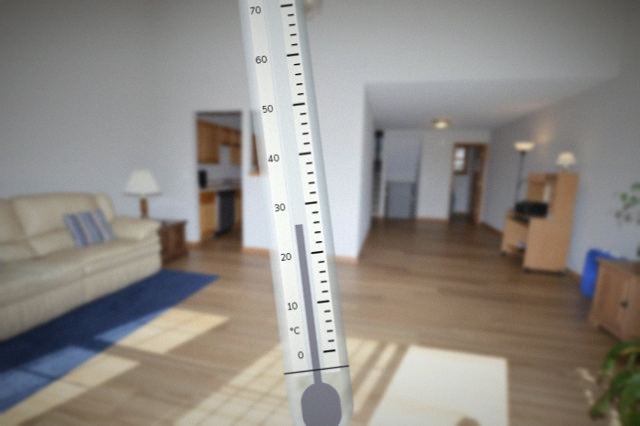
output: 26°C
